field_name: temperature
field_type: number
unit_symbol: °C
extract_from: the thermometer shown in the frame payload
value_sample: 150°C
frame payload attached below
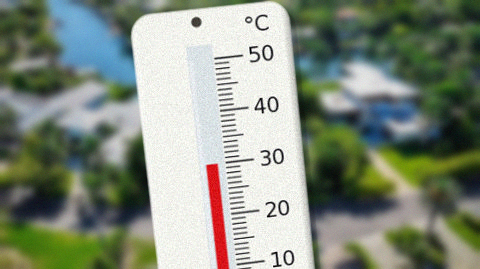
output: 30°C
